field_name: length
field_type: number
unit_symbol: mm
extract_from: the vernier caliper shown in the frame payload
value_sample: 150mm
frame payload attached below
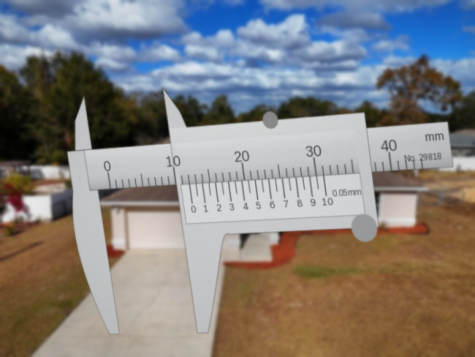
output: 12.0mm
